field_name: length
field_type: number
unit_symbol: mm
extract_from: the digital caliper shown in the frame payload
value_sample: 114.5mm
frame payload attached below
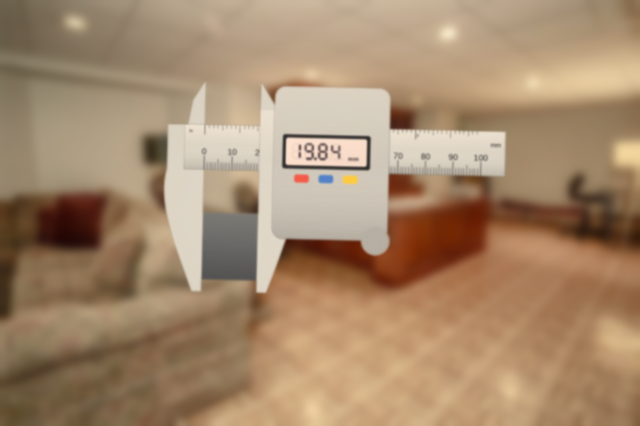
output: 19.84mm
